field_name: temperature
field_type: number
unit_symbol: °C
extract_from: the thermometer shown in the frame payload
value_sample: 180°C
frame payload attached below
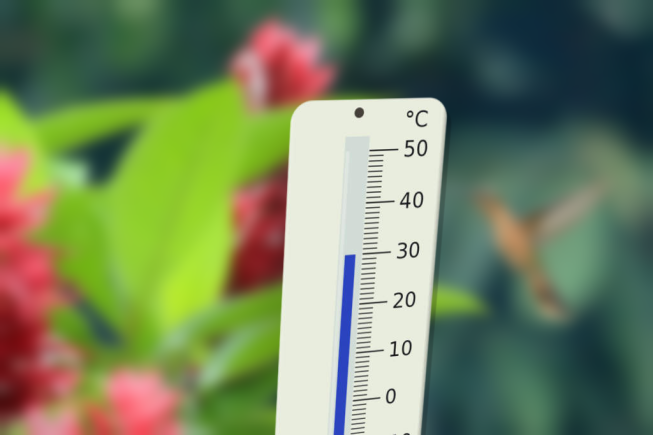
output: 30°C
